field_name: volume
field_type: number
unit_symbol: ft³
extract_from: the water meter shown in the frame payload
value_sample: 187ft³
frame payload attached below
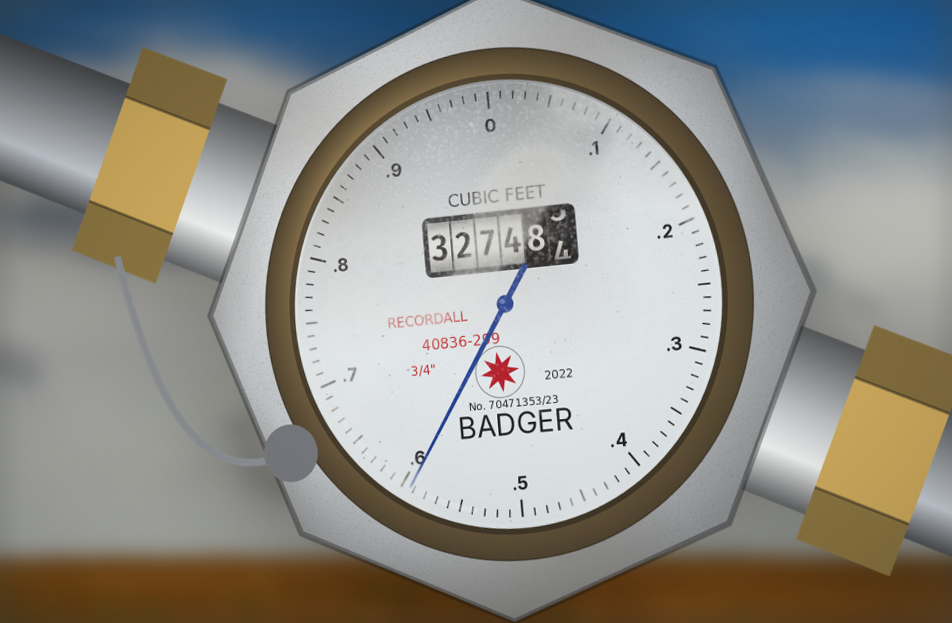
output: 327483.59ft³
